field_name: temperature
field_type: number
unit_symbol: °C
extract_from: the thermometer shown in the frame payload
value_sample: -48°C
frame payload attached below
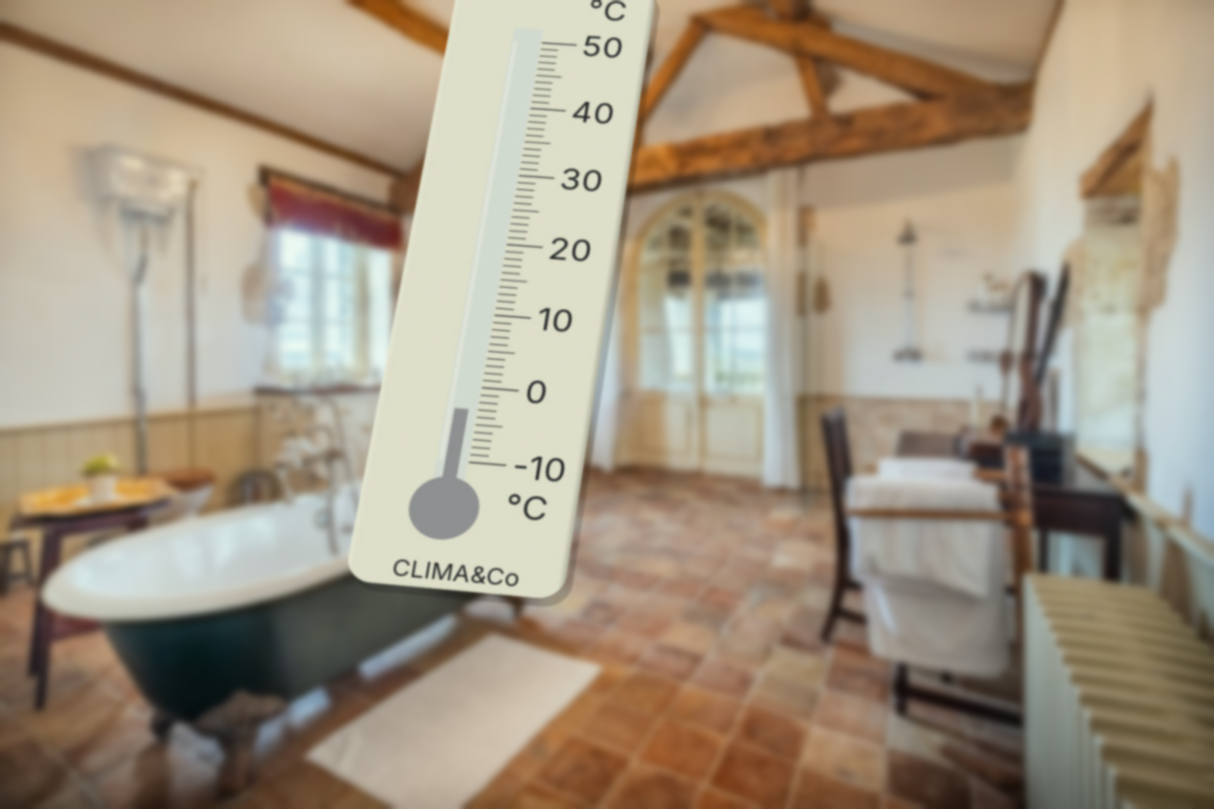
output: -3°C
